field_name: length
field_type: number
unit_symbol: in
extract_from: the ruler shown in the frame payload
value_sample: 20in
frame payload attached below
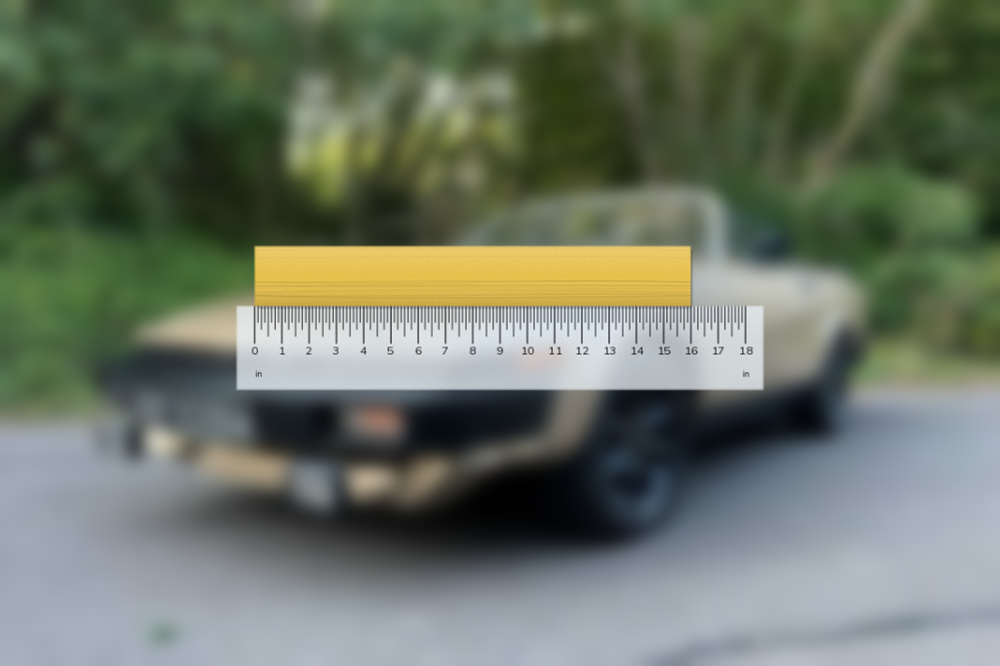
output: 16in
